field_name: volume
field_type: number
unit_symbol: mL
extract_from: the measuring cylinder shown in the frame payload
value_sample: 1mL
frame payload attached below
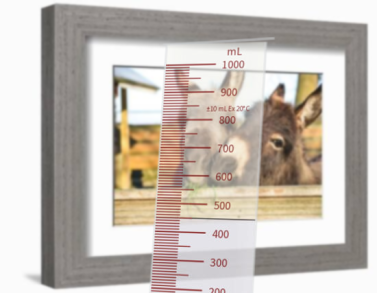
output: 450mL
